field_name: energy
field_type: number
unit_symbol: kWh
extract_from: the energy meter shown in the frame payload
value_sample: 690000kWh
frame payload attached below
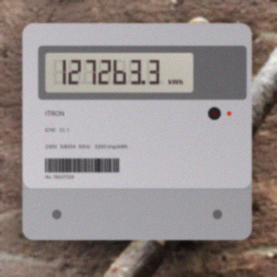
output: 127263.3kWh
